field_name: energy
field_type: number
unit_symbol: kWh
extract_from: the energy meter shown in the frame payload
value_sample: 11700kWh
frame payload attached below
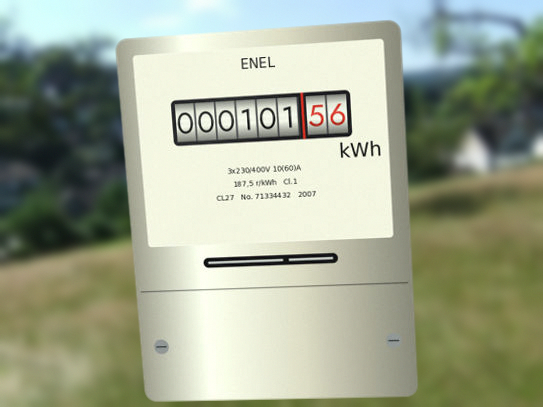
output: 101.56kWh
